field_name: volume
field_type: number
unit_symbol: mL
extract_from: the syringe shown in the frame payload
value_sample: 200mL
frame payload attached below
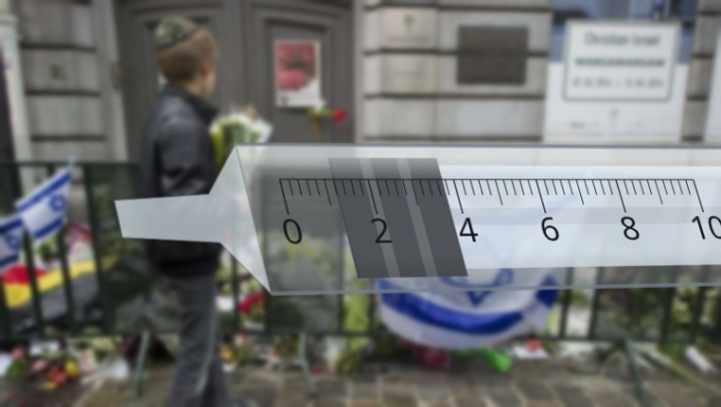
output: 1.2mL
